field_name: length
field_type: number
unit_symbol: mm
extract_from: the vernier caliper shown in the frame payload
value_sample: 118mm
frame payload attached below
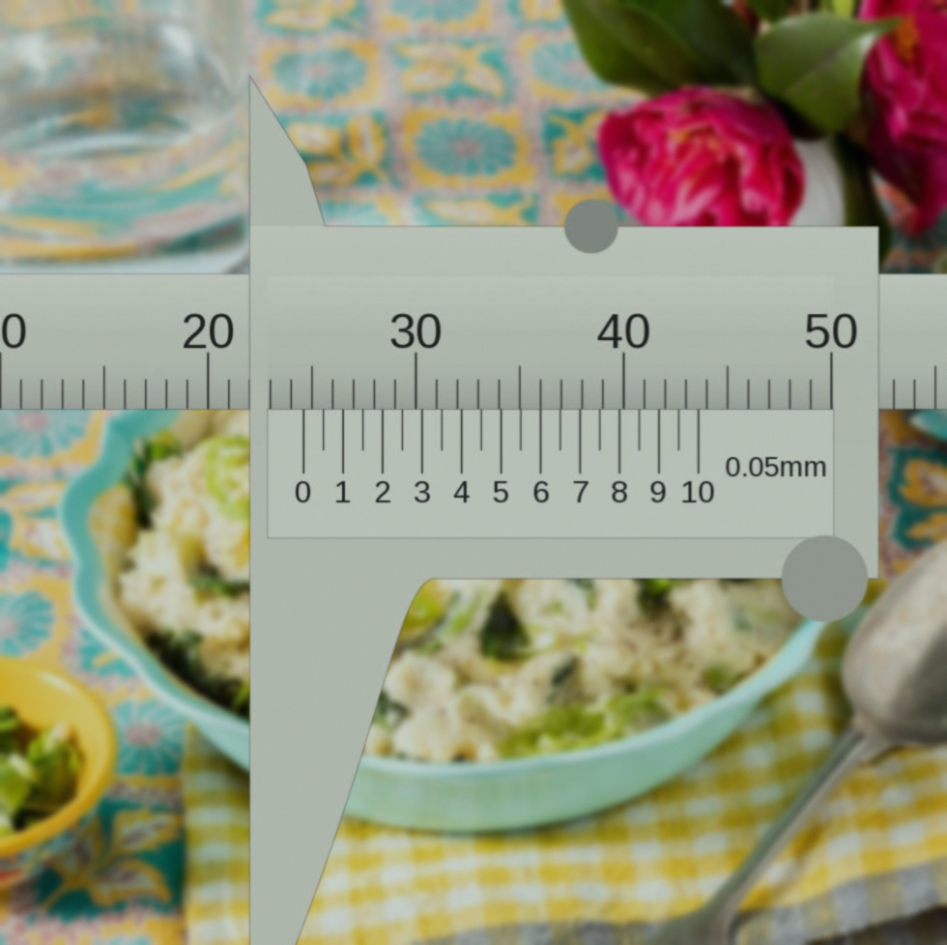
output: 24.6mm
